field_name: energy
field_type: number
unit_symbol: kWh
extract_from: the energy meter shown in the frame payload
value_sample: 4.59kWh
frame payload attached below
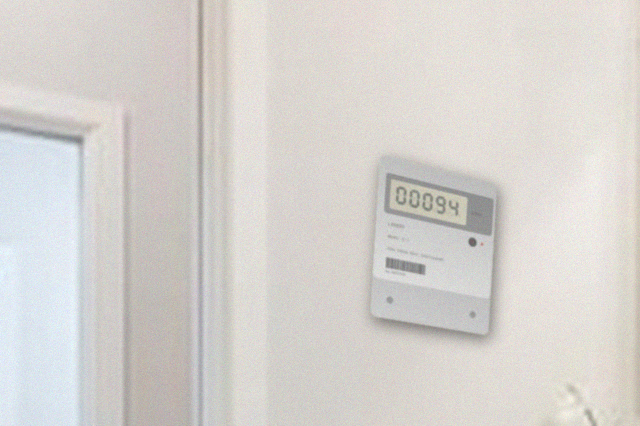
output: 94kWh
